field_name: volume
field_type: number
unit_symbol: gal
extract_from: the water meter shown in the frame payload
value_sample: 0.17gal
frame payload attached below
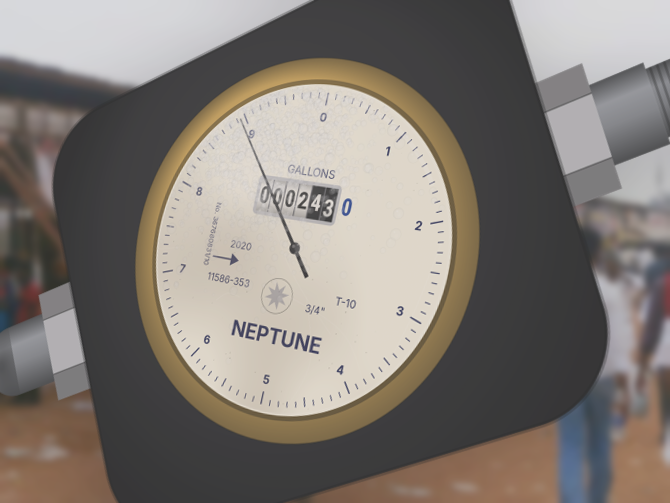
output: 2428.9gal
